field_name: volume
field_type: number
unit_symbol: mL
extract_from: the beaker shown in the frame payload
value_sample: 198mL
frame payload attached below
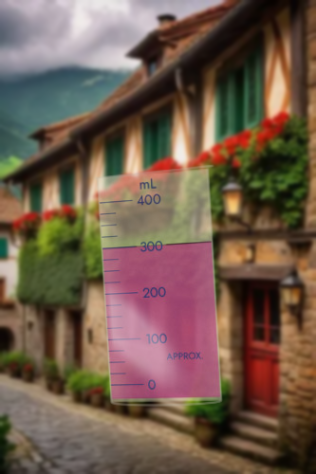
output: 300mL
